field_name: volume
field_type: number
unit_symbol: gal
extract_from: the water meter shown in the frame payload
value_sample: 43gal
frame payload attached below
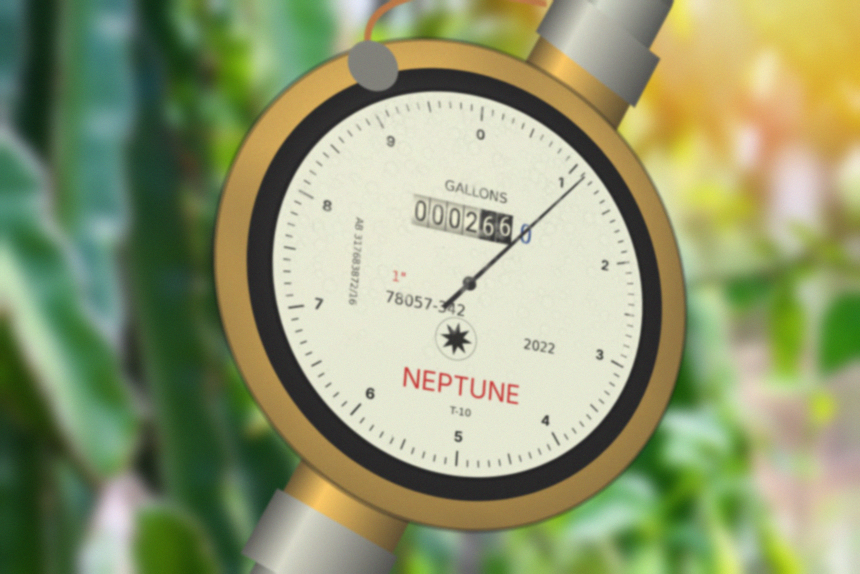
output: 2661.1gal
